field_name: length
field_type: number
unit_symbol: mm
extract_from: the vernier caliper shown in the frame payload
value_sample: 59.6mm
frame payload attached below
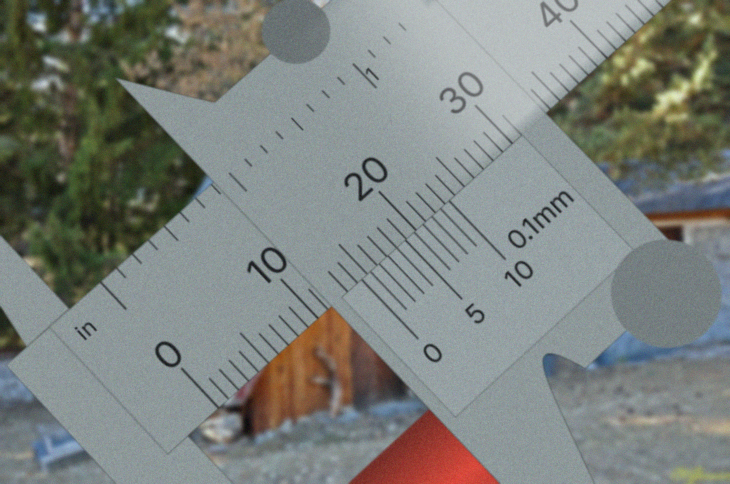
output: 14.4mm
